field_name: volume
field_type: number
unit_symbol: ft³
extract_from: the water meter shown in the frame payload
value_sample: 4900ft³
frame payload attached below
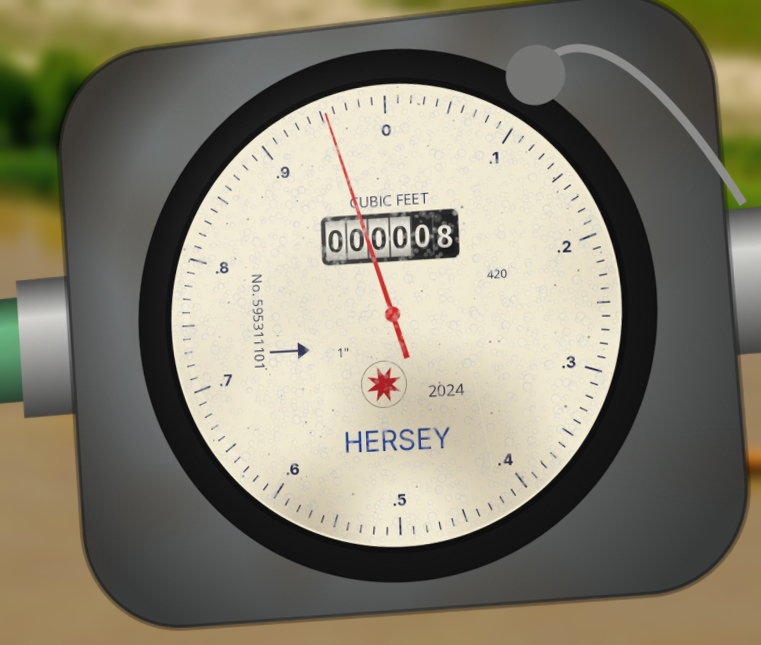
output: 7.95ft³
